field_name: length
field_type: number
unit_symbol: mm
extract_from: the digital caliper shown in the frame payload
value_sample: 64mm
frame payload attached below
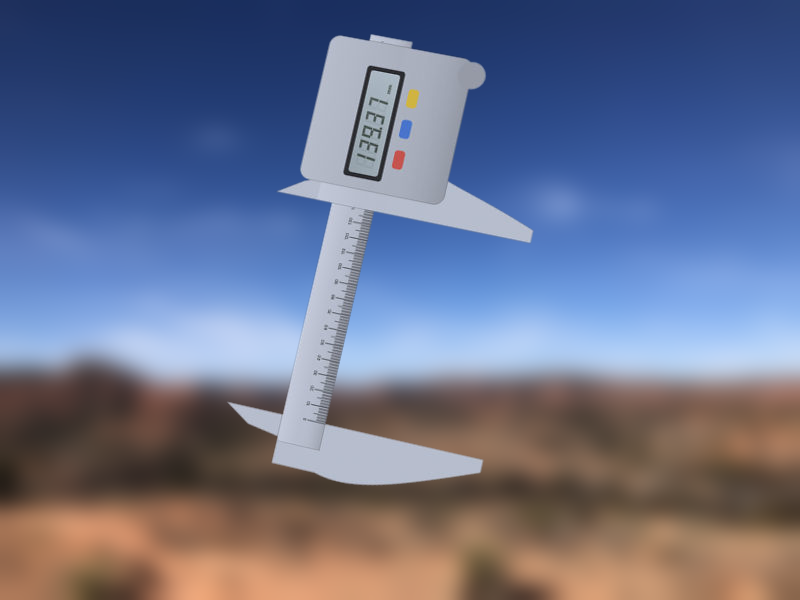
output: 139.37mm
